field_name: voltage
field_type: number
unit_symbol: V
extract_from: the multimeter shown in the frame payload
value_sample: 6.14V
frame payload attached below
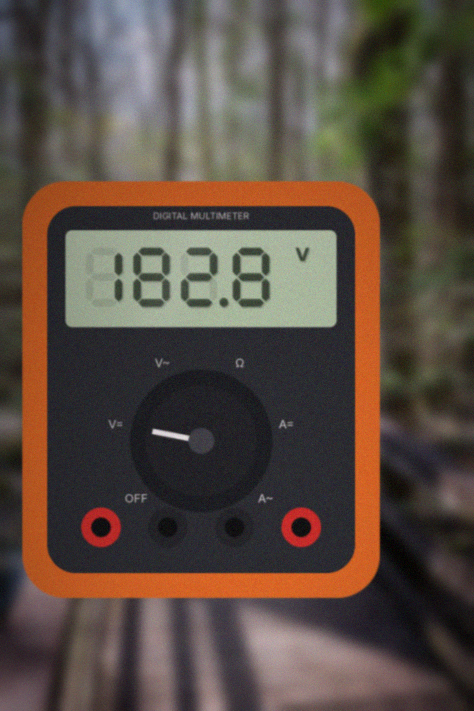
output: 182.8V
